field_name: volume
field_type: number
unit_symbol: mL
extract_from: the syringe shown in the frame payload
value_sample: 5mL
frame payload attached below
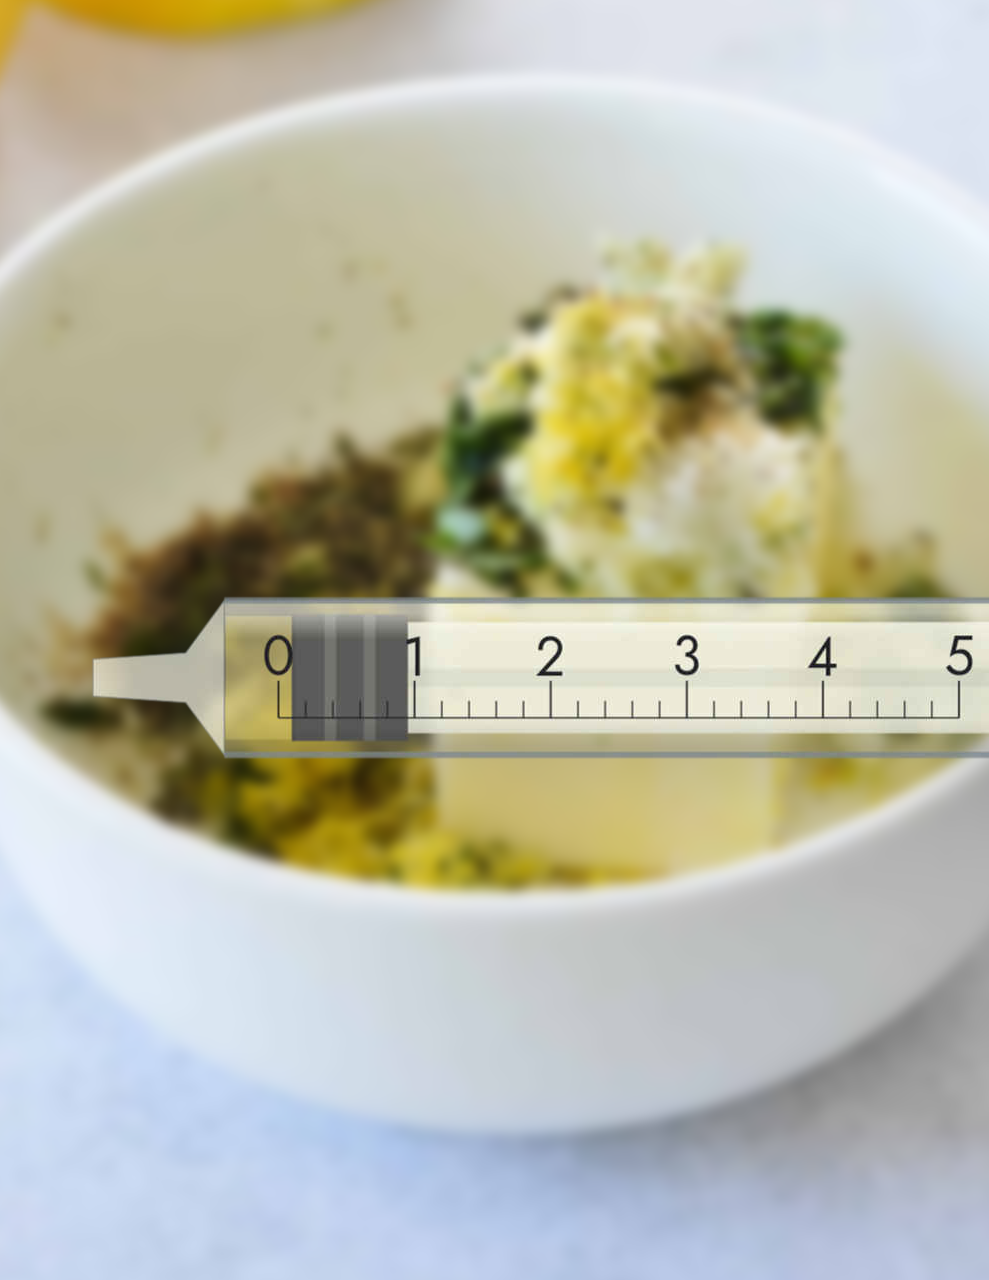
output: 0.1mL
